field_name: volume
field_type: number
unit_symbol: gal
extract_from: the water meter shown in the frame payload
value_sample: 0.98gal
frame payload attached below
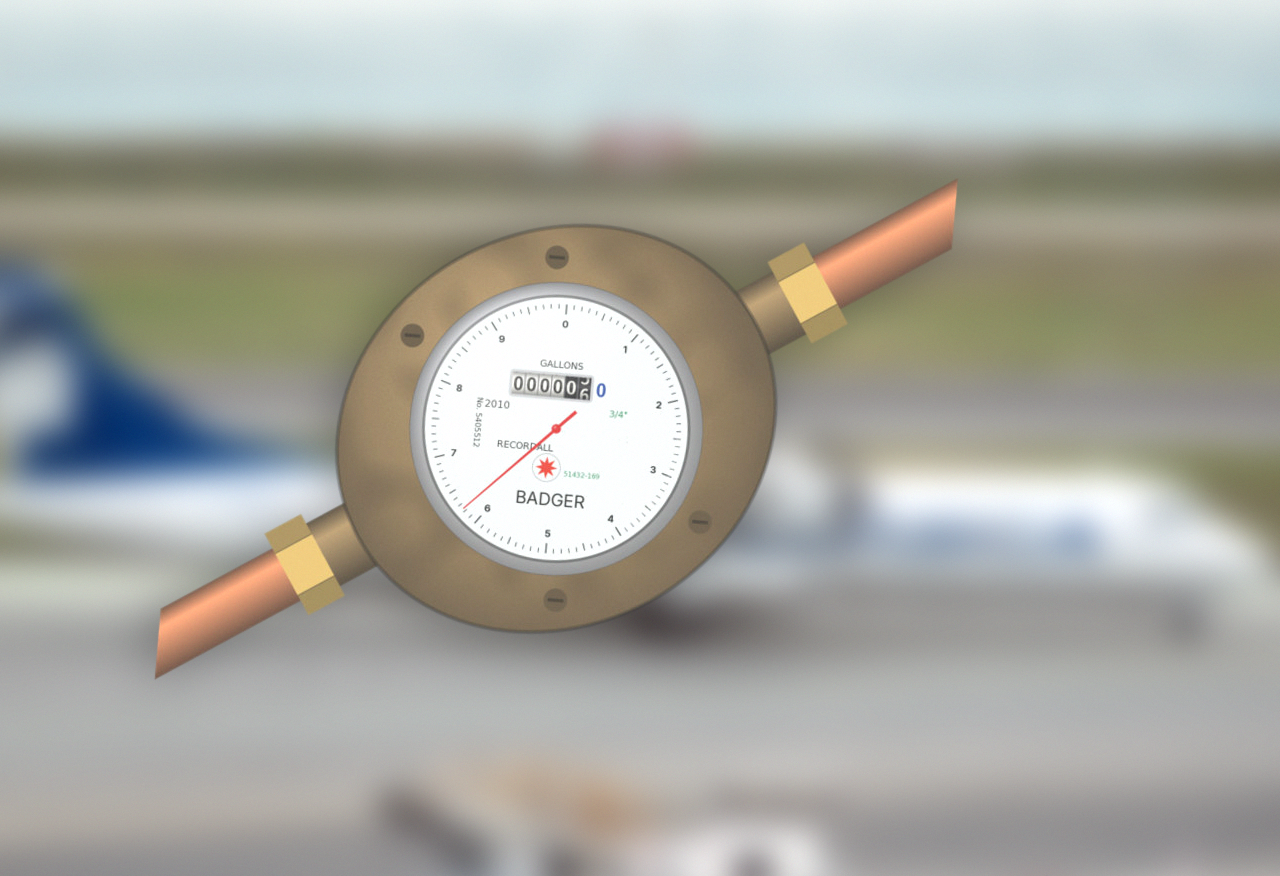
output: 56.2gal
